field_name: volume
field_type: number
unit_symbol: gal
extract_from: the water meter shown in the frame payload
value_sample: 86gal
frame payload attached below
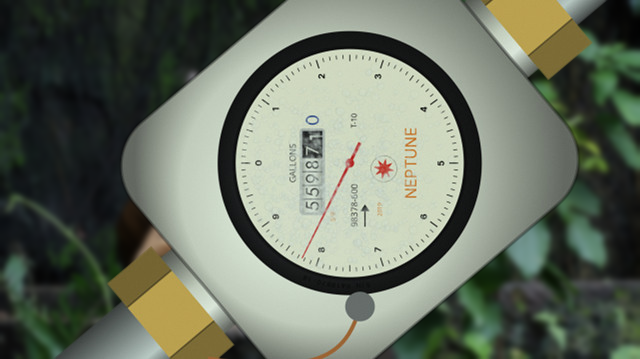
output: 5598708.2gal
